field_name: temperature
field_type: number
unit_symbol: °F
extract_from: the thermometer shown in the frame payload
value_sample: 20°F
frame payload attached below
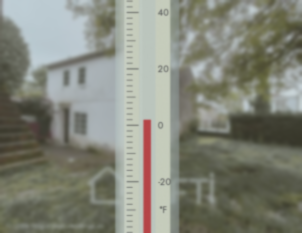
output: 2°F
